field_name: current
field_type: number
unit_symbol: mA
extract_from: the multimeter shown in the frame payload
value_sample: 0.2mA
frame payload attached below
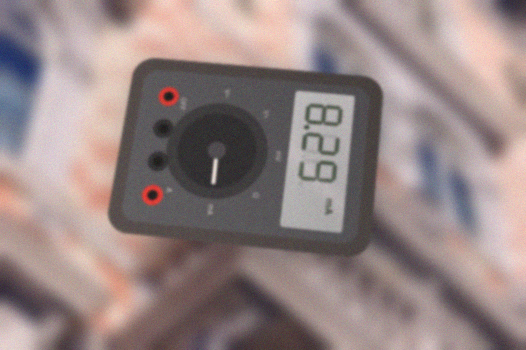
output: 8.29mA
